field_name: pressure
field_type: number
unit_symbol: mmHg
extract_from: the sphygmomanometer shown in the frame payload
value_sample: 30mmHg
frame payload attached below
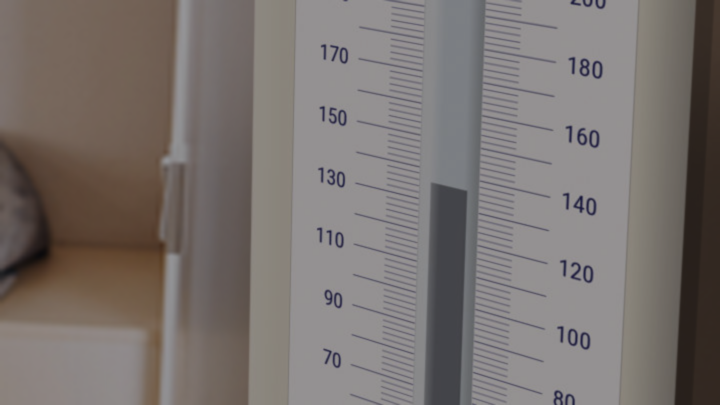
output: 136mmHg
